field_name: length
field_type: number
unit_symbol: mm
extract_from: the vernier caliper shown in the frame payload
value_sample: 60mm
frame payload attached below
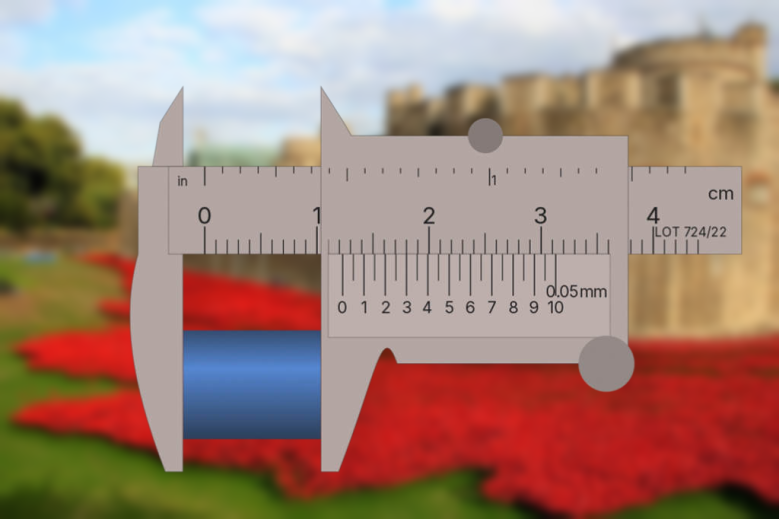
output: 12.3mm
